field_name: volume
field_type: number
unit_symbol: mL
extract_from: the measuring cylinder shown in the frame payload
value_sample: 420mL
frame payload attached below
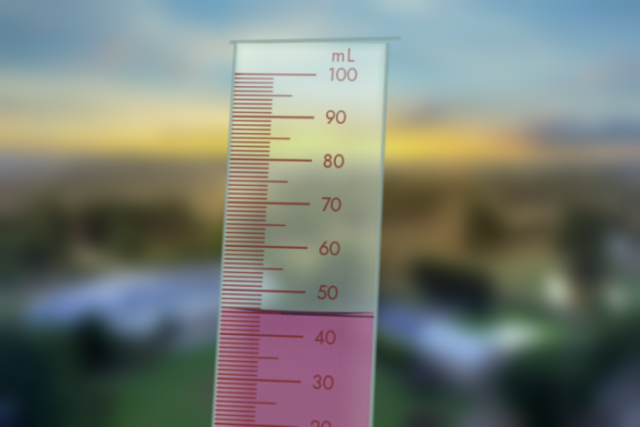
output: 45mL
